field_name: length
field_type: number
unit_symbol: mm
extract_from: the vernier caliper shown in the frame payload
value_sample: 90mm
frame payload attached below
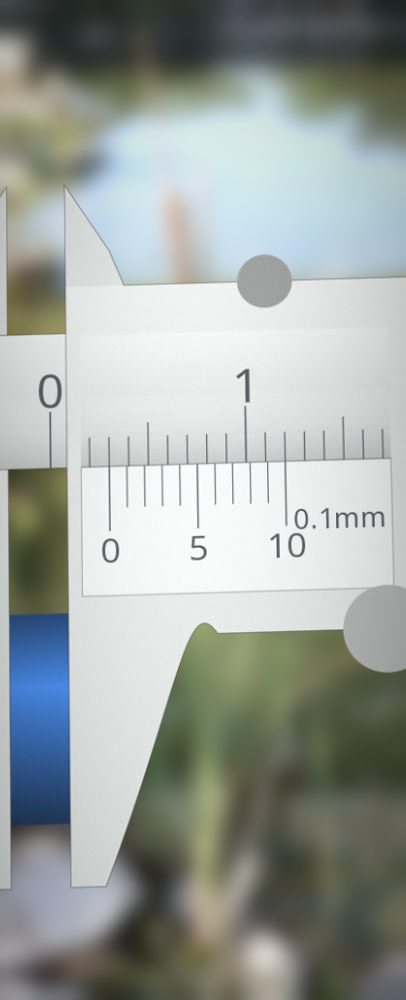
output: 3.0mm
